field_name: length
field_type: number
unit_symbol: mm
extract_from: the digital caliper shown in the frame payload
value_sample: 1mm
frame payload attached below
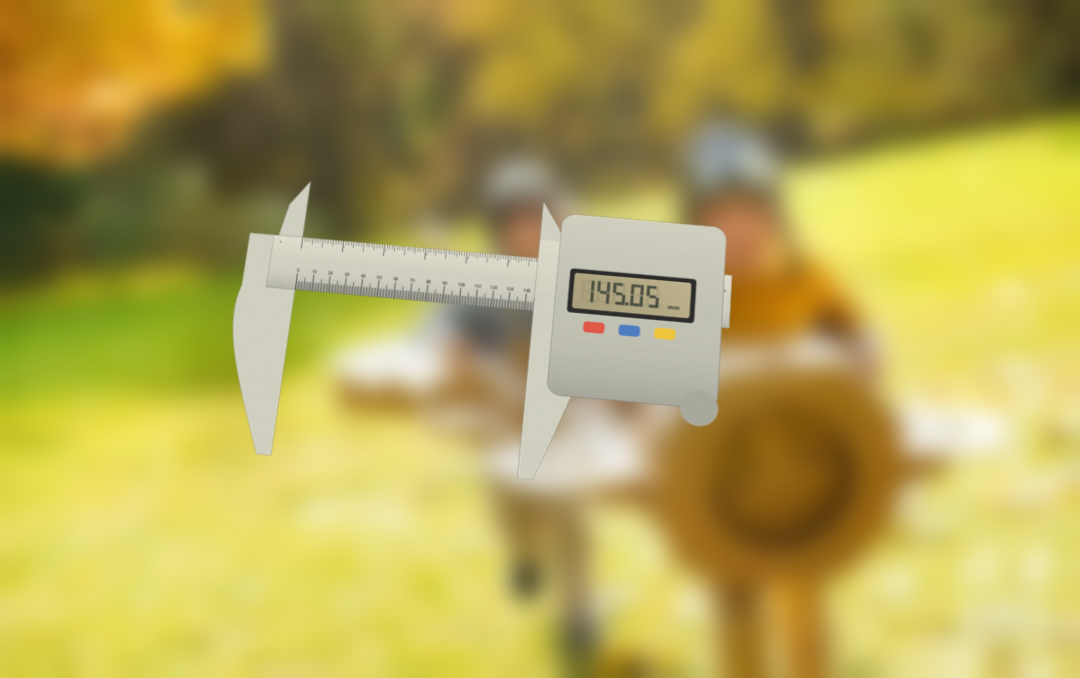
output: 145.05mm
